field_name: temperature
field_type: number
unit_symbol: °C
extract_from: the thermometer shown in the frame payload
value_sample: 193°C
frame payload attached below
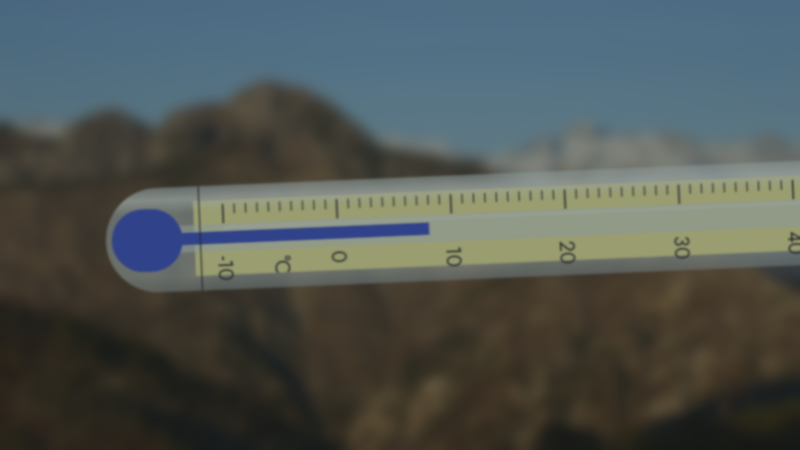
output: 8°C
